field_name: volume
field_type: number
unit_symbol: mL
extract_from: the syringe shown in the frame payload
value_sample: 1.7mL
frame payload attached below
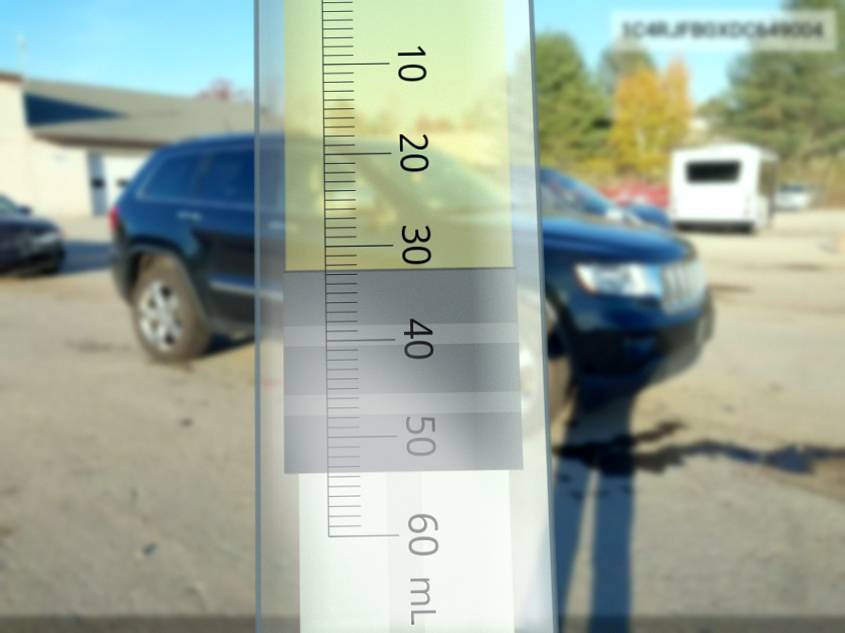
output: 32.5mL
